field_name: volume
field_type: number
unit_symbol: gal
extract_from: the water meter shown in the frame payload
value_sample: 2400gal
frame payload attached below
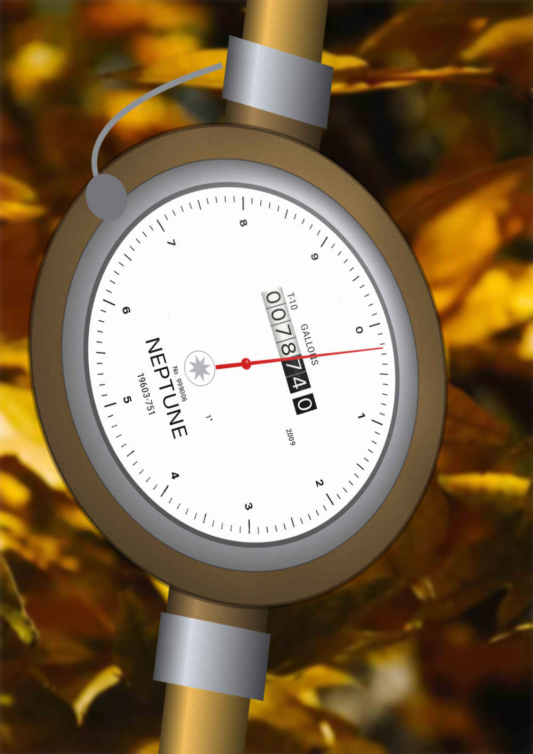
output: 78740.2gal
